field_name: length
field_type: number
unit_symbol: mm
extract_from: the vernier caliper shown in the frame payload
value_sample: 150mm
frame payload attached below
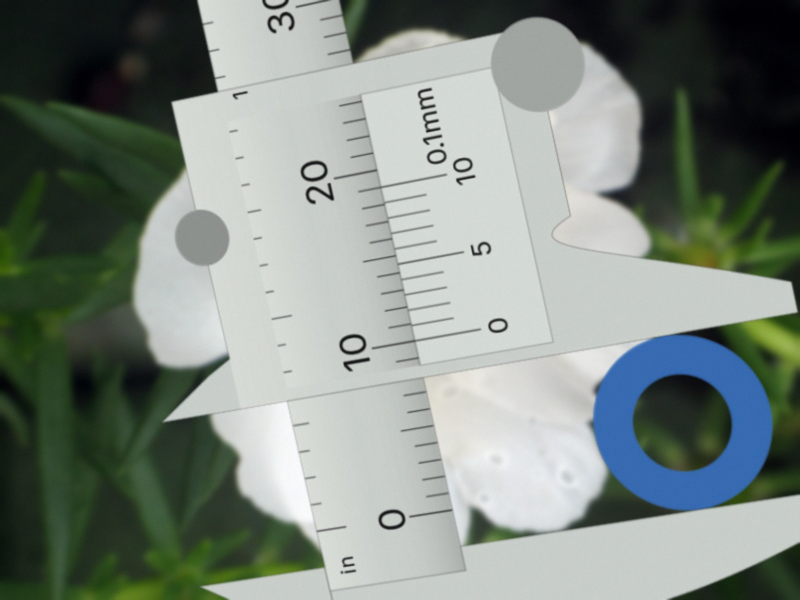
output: 10.0mm
